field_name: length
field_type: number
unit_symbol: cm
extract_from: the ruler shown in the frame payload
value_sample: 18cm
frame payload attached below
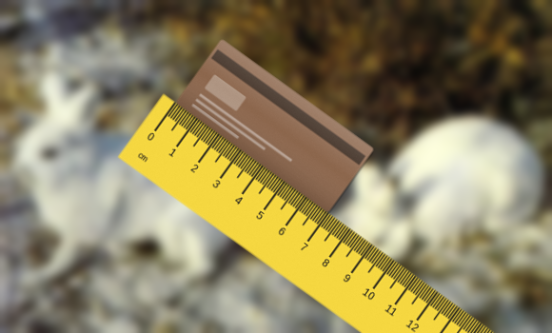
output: 7cm
